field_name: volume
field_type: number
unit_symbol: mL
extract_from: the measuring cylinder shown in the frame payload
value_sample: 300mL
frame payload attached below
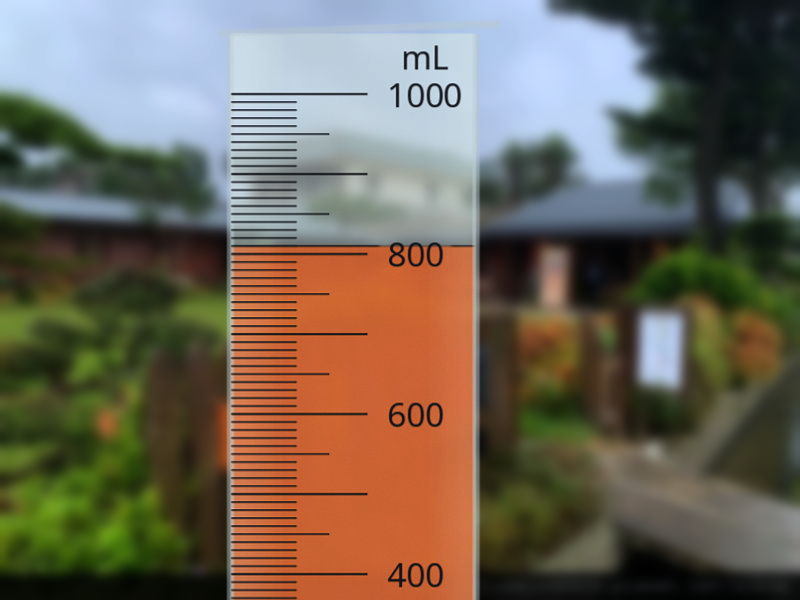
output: 810mL
